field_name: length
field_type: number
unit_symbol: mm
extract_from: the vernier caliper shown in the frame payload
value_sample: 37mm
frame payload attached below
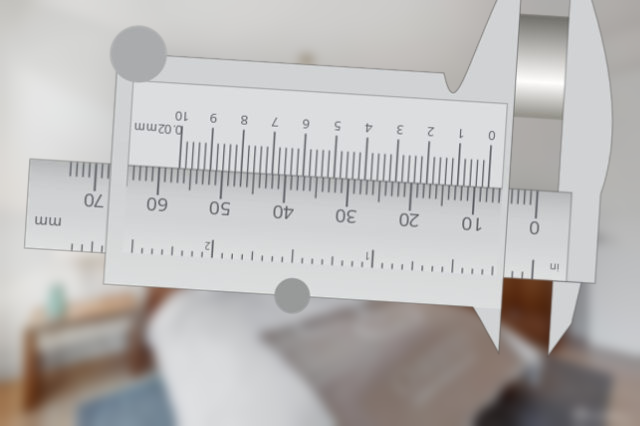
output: 7.8mm
